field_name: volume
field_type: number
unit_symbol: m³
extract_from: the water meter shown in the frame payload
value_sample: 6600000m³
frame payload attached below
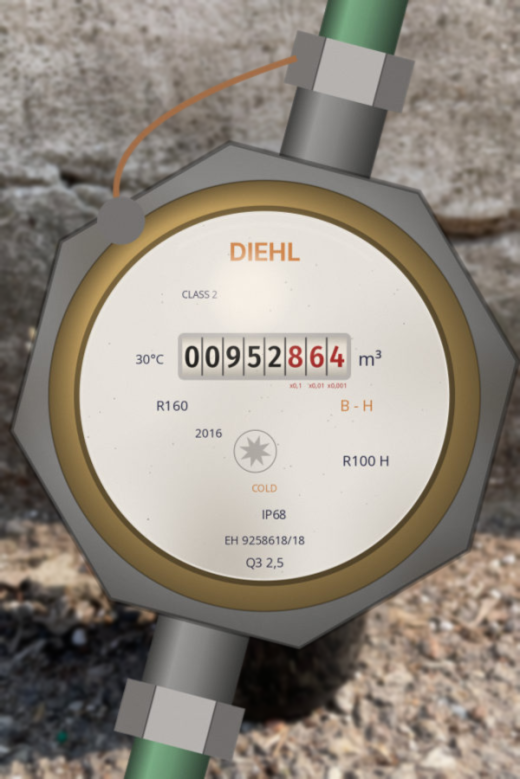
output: 952.864m³
